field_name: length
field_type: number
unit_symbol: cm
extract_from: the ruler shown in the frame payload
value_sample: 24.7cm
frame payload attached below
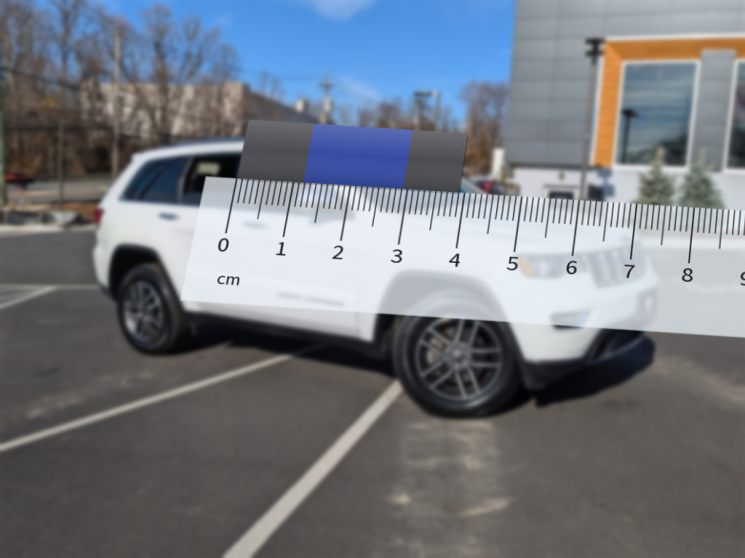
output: 3.9cm
